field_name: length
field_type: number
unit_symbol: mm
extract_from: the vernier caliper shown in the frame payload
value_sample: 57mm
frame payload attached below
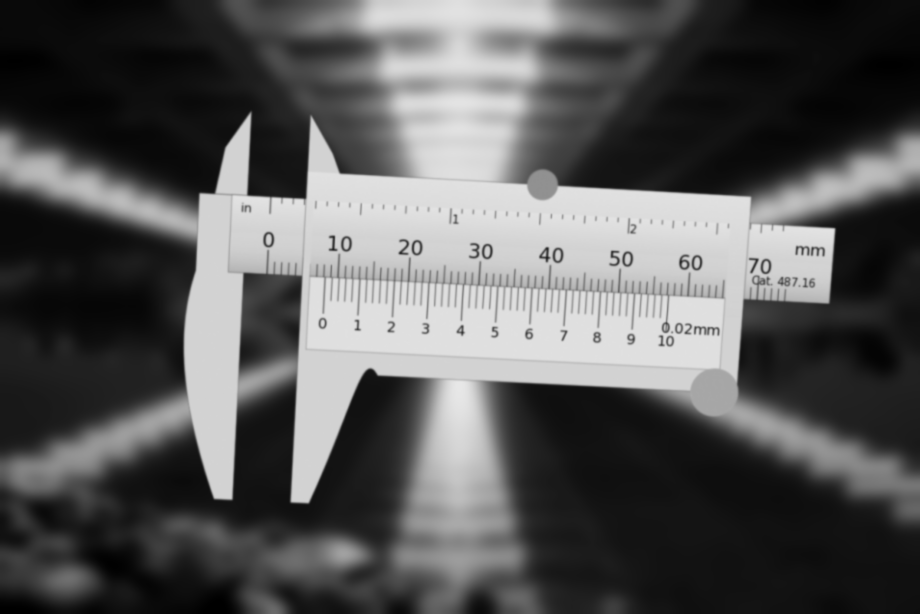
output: 8.2mm
